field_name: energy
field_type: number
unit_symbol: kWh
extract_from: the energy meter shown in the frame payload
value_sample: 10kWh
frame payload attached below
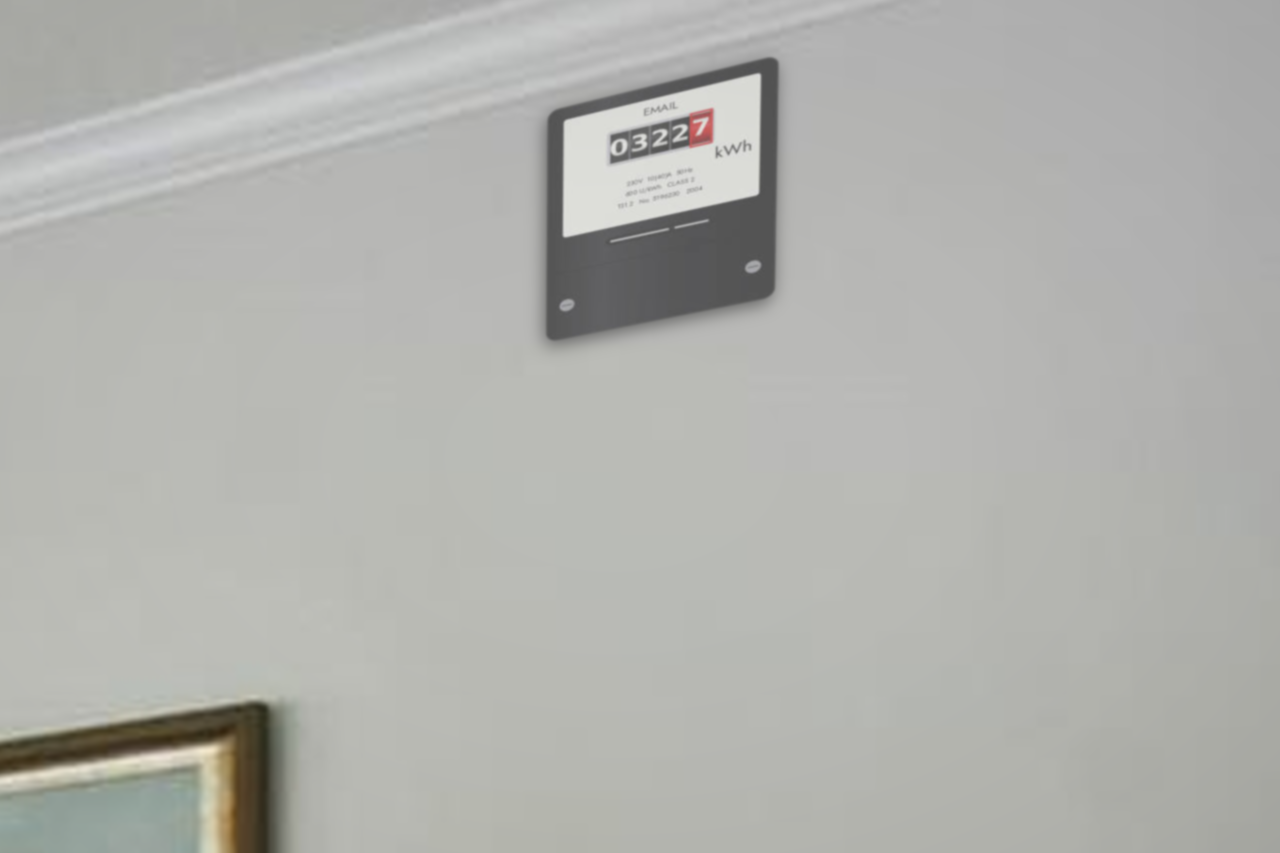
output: 322.7kWh
